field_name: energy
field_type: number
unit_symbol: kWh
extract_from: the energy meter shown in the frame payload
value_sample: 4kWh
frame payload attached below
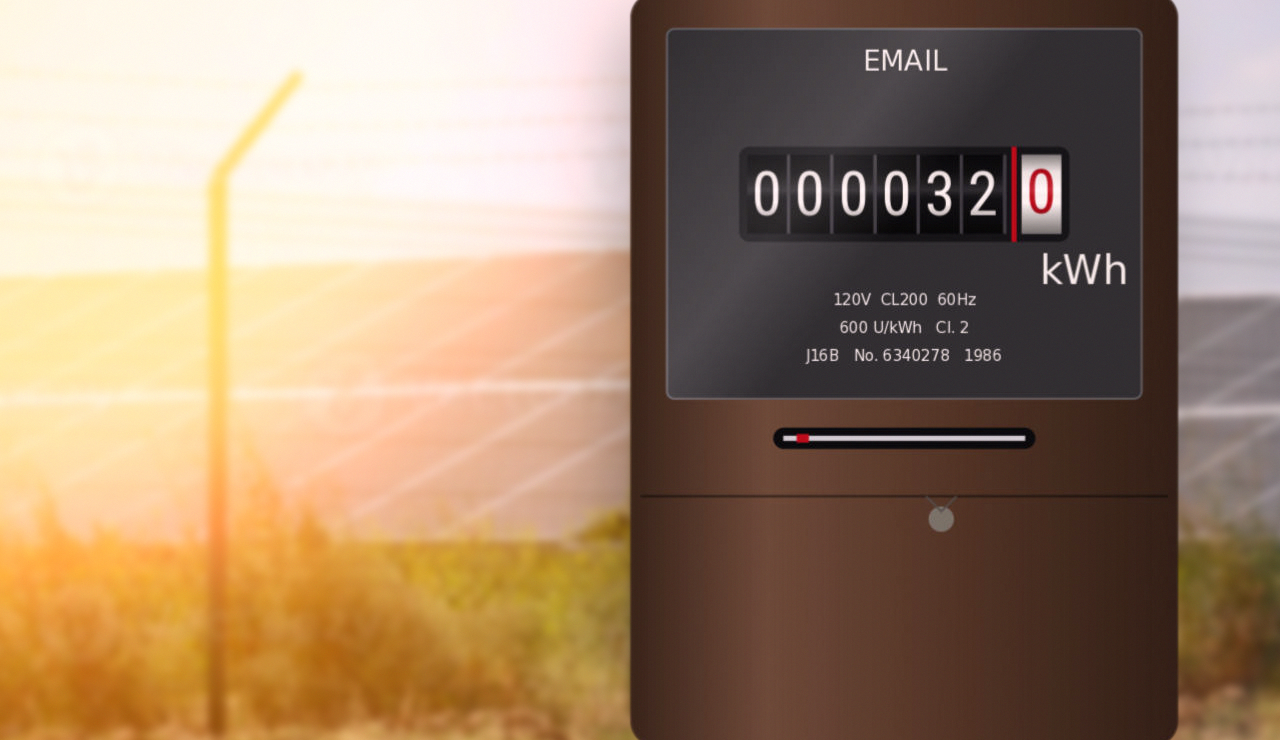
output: 32.0kWh
